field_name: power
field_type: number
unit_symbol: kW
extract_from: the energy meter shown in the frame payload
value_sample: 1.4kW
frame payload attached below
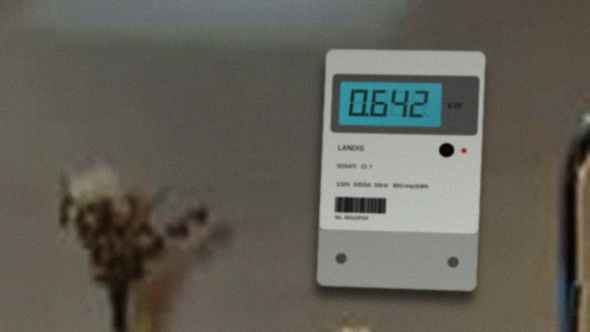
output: 0.642kW
